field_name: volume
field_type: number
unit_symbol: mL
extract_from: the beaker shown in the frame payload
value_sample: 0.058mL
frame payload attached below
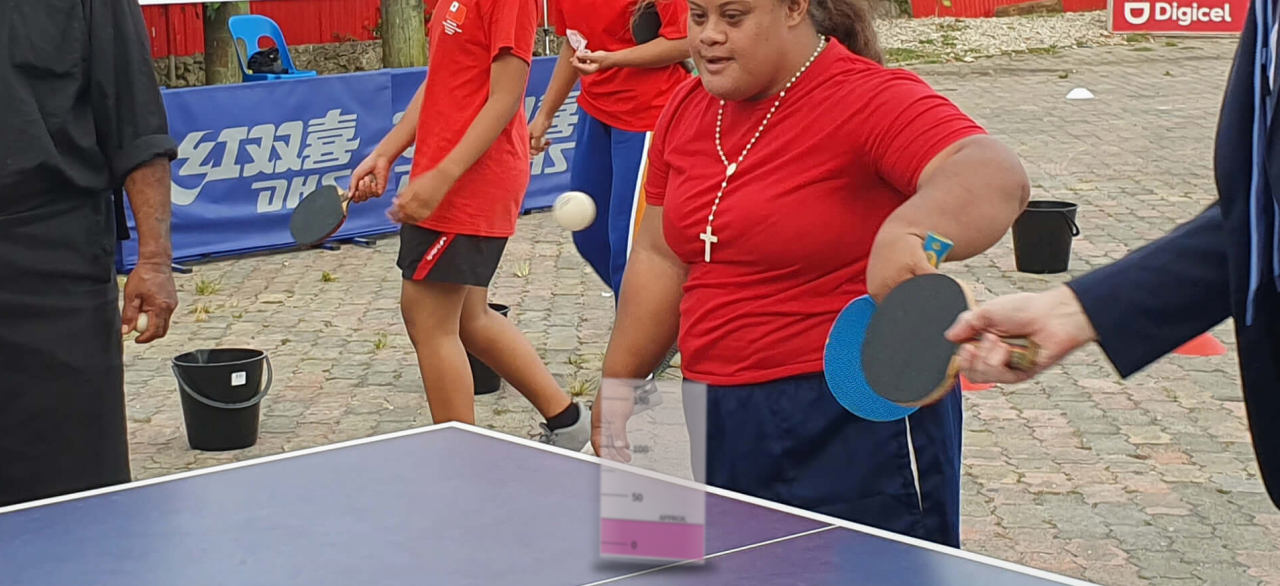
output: 25mL
